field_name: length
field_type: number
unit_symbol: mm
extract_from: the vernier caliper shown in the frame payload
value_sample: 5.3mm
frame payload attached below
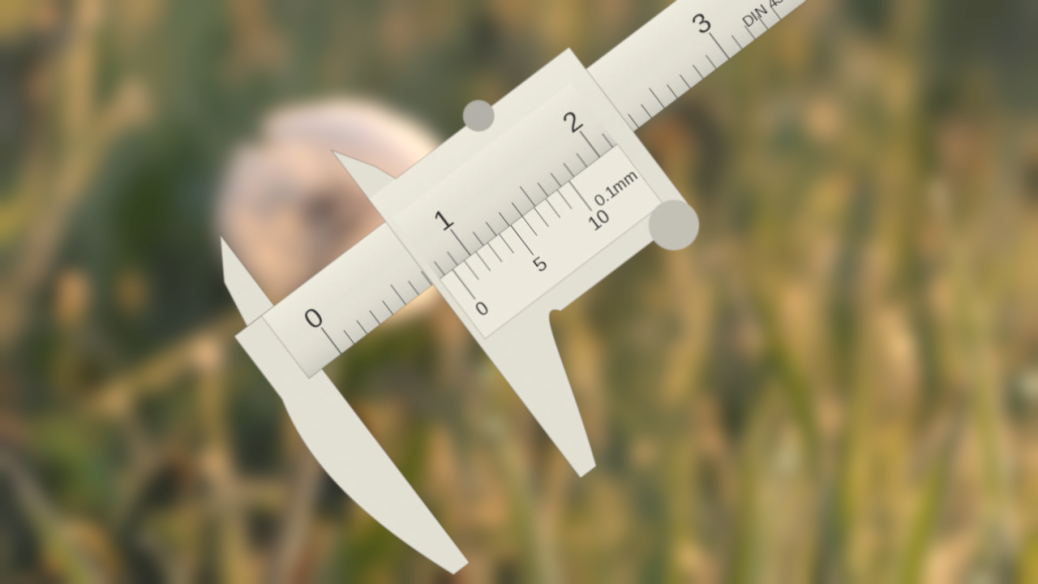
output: 8.6mm
